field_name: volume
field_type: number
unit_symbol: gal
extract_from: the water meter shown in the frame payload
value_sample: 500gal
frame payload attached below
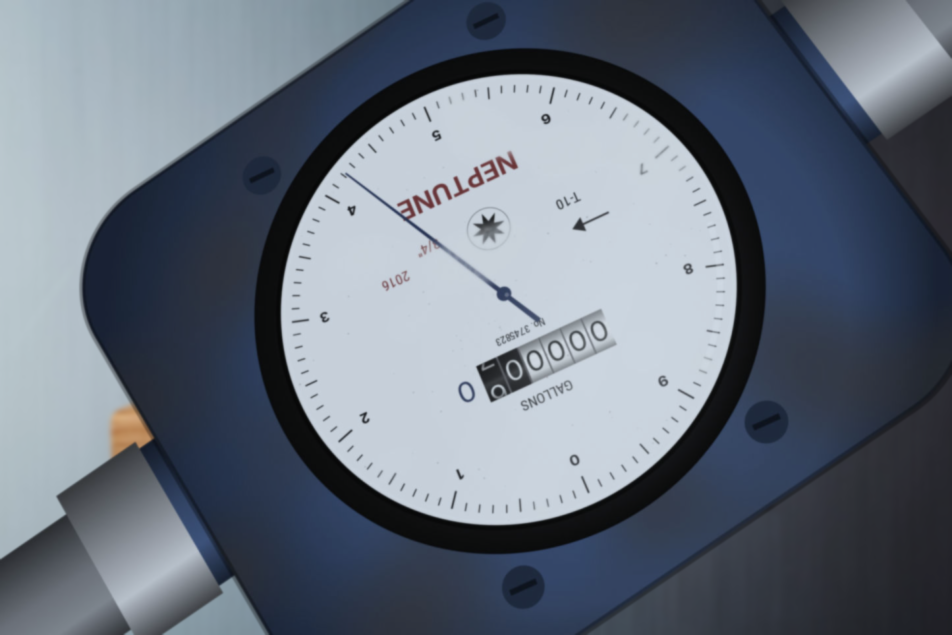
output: 64.2gal
